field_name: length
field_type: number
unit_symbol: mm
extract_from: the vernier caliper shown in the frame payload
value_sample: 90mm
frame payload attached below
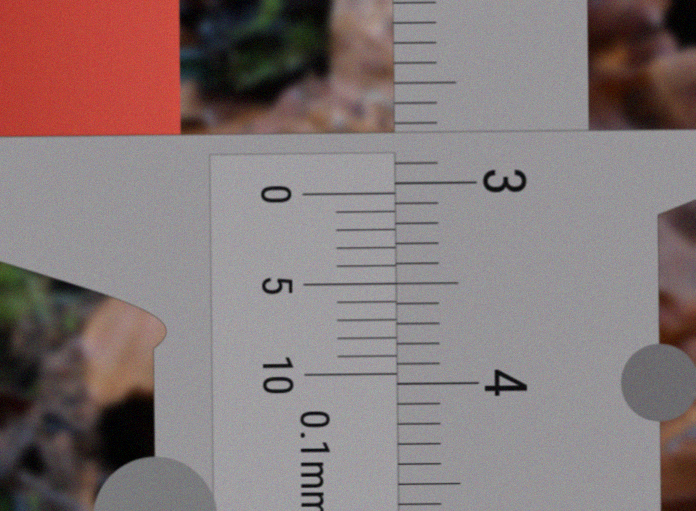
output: 30.5mm
